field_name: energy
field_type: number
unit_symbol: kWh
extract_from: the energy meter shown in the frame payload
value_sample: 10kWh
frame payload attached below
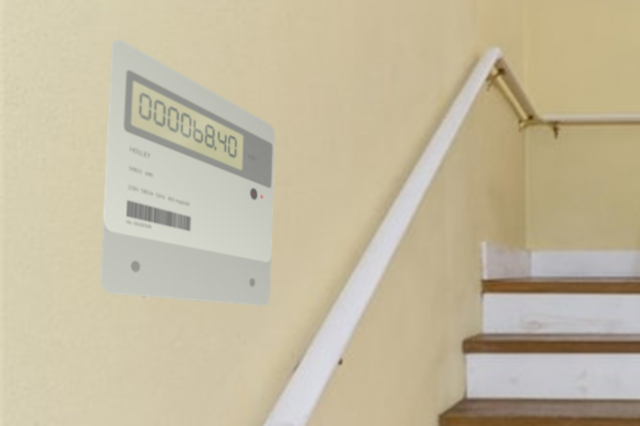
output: 68.40kWh
